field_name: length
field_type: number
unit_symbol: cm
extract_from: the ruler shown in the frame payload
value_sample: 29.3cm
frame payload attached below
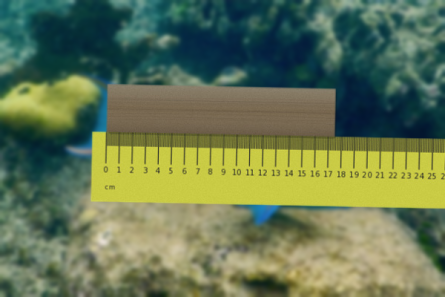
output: 17.5cm
